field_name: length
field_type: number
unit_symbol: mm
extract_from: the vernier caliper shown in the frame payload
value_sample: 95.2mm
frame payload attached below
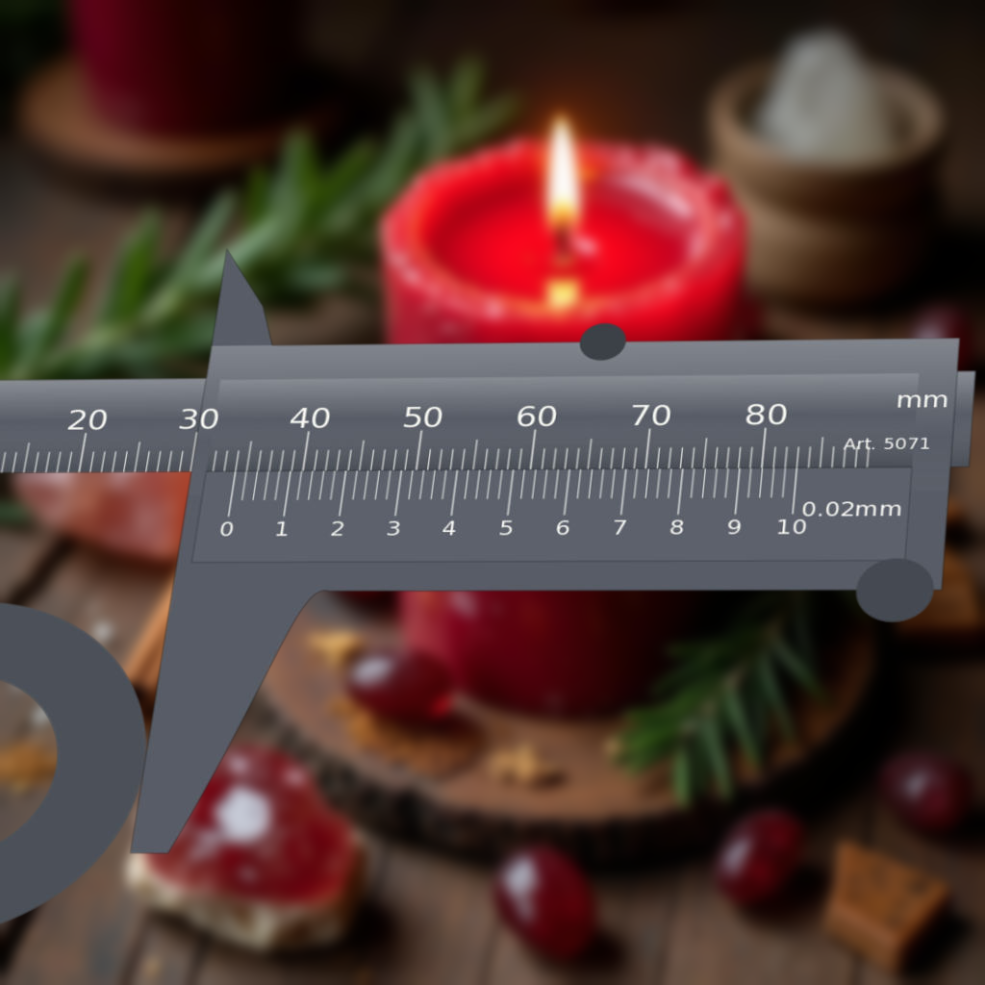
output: 34.0mm
